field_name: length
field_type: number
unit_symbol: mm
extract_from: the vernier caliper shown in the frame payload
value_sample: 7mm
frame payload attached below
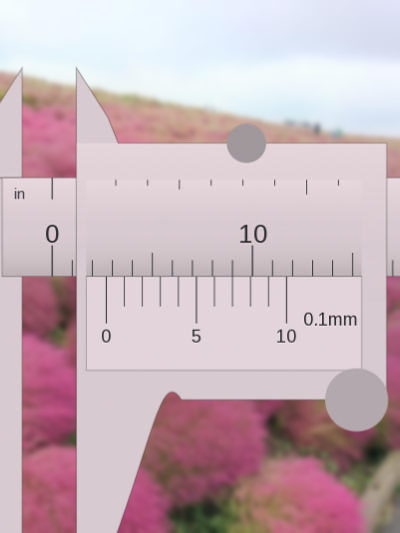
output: 2.7mm
